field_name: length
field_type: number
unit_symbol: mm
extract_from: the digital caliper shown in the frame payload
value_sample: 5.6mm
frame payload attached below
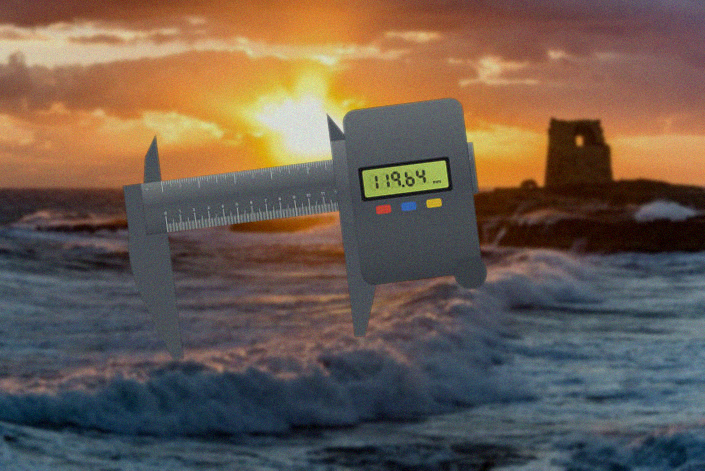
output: 119.64mm
